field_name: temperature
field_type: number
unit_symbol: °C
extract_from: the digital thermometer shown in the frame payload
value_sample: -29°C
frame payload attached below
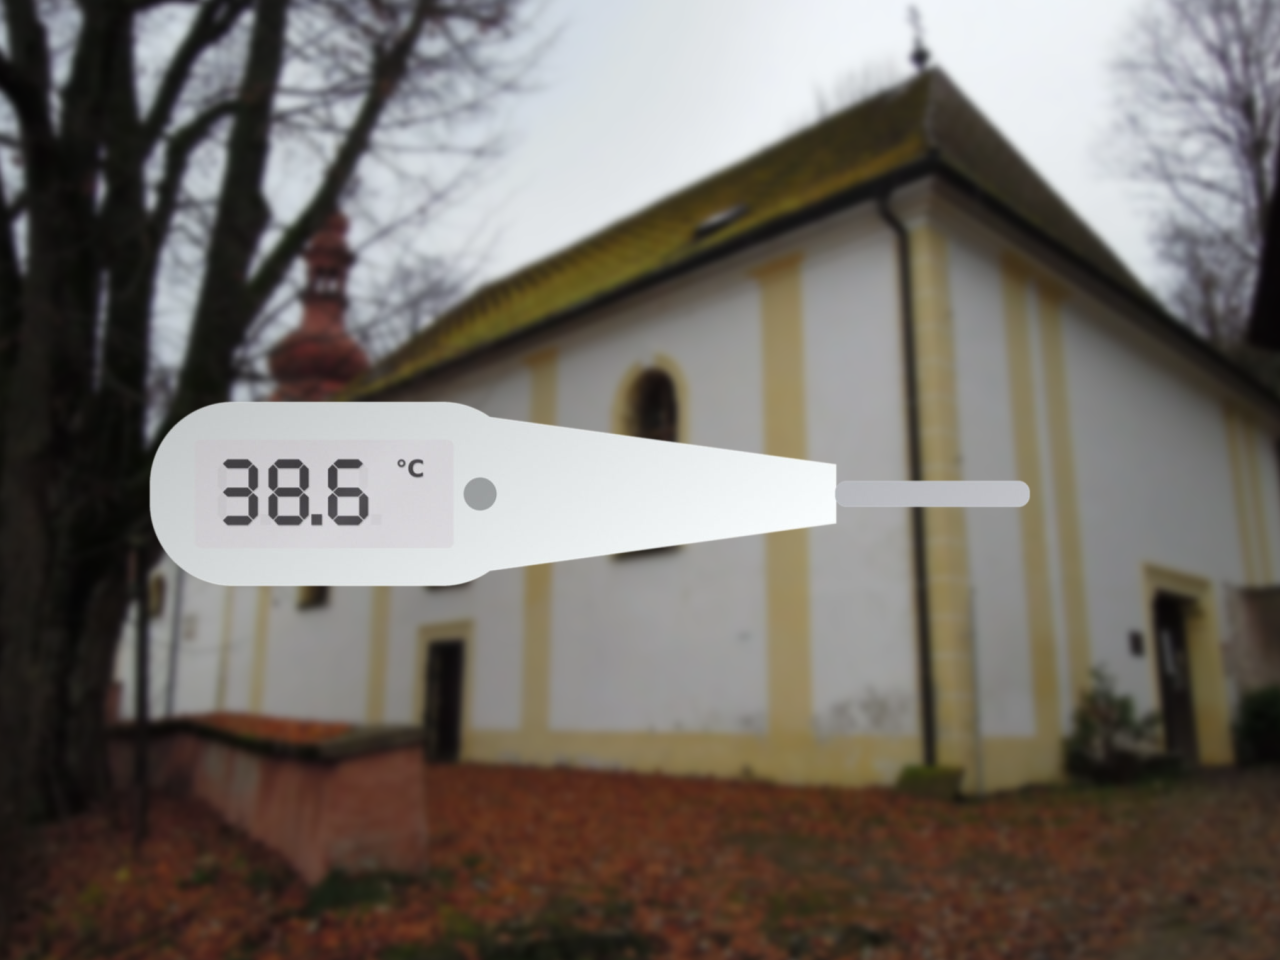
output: 38.6°C
